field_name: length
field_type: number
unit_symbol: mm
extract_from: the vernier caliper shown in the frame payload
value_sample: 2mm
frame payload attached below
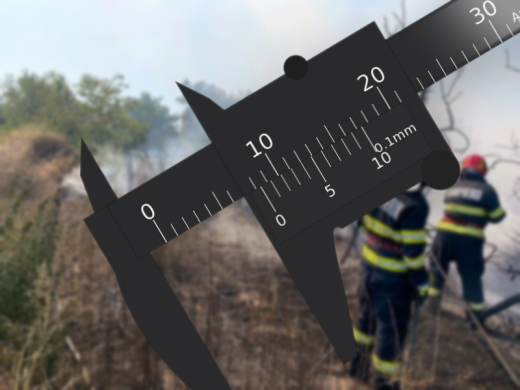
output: 8.4mm
